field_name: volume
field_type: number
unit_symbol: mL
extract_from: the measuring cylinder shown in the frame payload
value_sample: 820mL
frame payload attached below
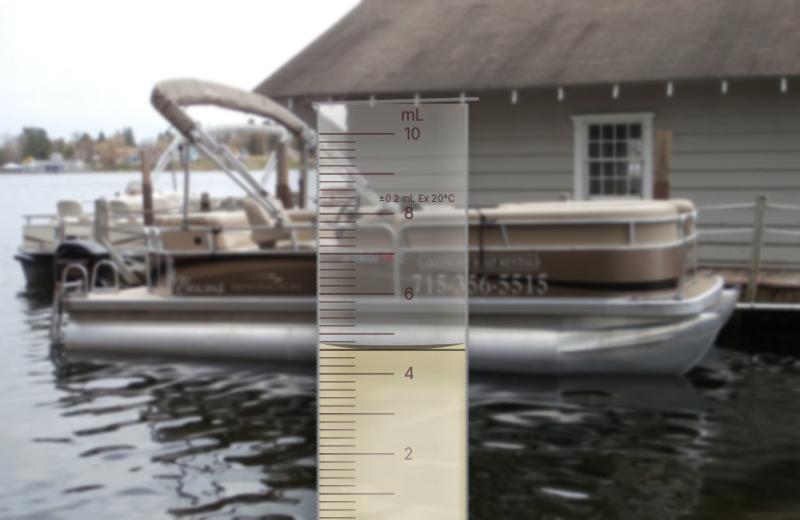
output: 4.6mL
